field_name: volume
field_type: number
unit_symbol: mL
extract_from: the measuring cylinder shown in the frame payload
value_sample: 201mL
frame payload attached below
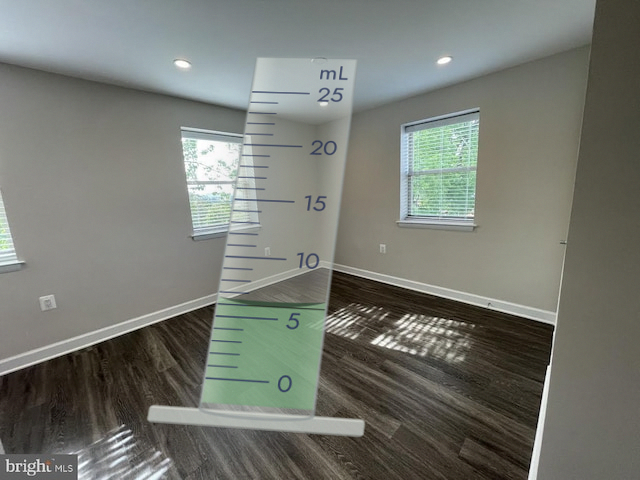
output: 6mL
